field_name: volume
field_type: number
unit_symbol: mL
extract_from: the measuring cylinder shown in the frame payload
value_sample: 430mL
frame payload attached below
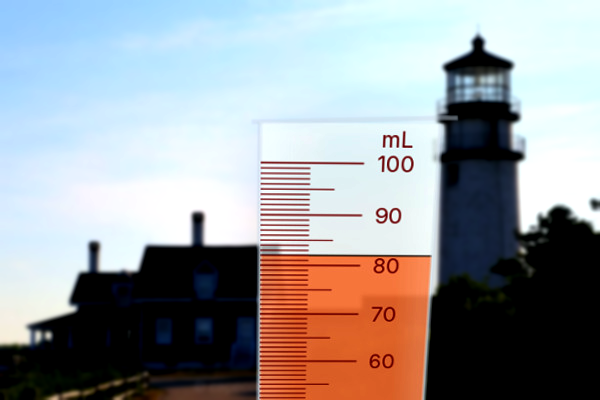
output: 82mL
